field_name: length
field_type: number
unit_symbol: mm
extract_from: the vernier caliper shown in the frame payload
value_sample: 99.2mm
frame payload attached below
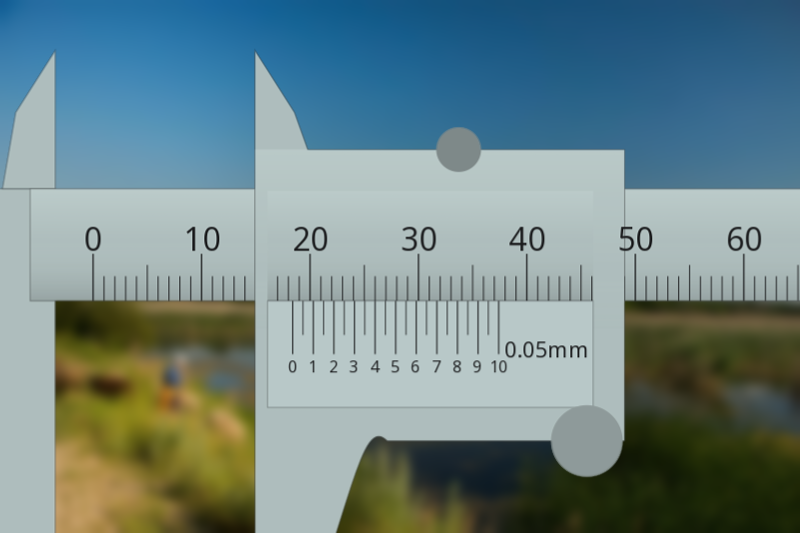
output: 18.4mm
